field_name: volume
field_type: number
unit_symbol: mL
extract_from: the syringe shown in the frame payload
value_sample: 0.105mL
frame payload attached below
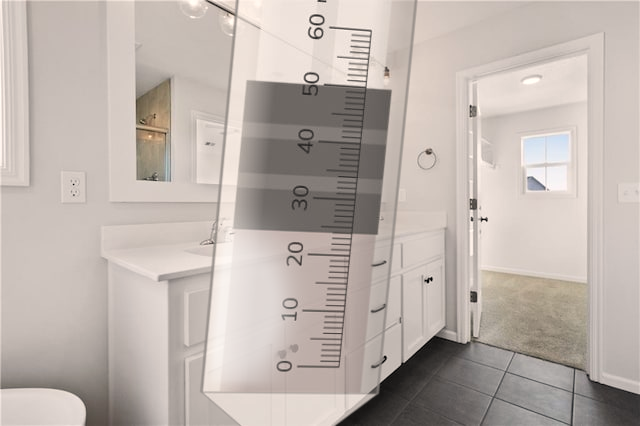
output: 24mL
